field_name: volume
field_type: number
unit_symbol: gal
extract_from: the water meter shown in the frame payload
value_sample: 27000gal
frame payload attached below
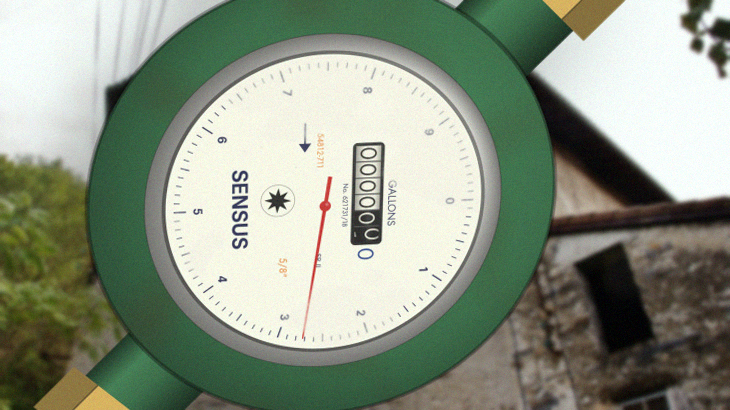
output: 2.7gal
